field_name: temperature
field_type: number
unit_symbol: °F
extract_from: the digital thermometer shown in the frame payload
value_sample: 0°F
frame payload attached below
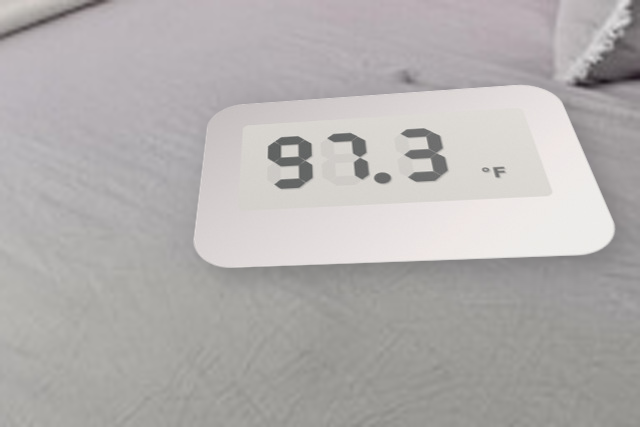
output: 97.3°F
